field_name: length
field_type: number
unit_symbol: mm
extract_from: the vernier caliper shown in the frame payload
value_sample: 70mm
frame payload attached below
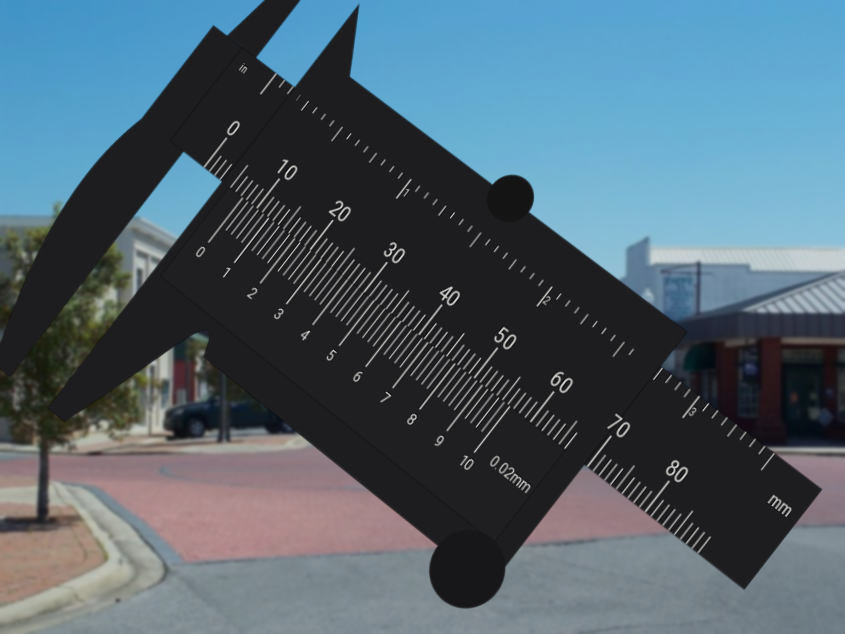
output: 7.4mm
